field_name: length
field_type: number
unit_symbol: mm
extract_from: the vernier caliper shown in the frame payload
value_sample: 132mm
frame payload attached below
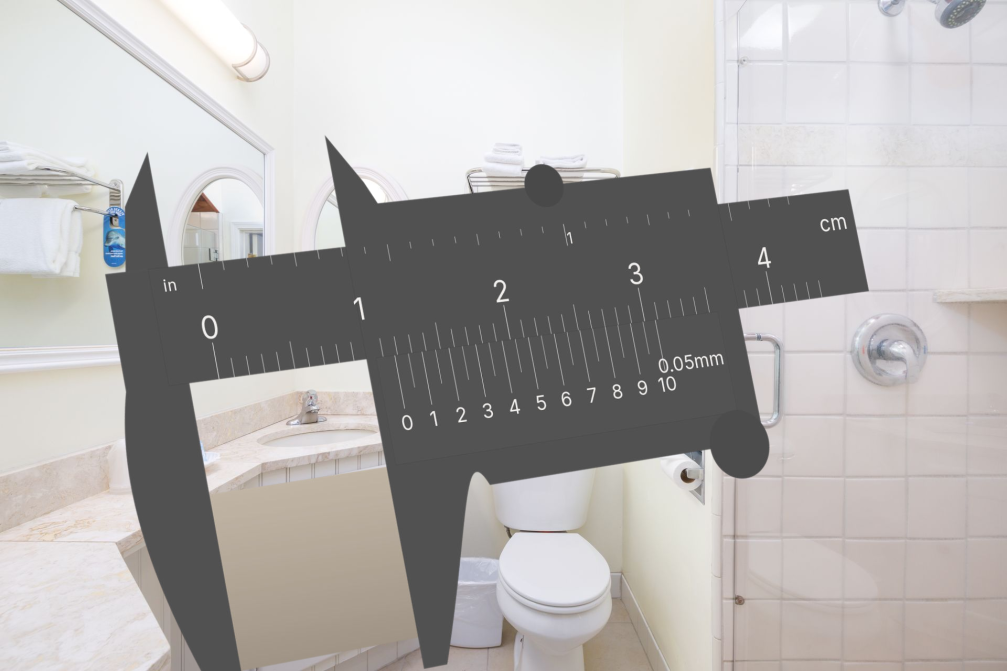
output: 11.8mm
